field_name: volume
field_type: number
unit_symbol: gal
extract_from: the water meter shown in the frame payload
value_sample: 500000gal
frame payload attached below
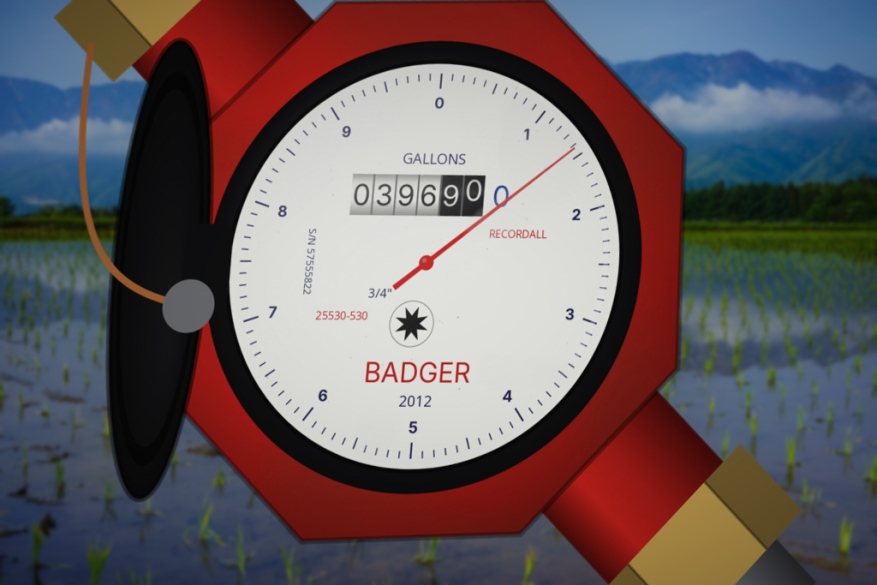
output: 396901.4gal
